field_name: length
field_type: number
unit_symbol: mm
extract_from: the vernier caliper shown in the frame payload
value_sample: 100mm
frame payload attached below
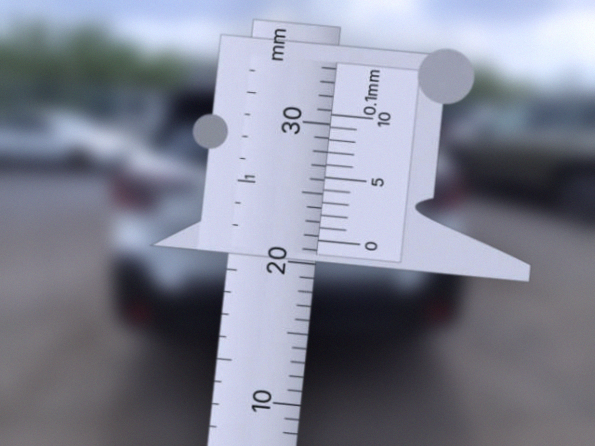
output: 21.7mm
